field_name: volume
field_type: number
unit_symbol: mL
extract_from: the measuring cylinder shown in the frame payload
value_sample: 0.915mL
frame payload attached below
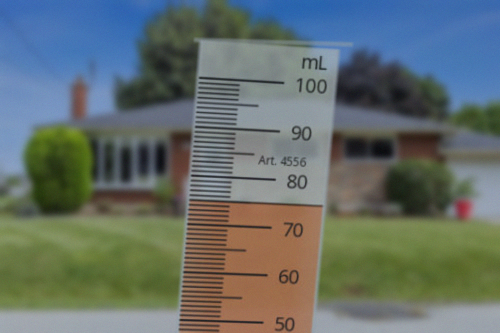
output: 75mL
